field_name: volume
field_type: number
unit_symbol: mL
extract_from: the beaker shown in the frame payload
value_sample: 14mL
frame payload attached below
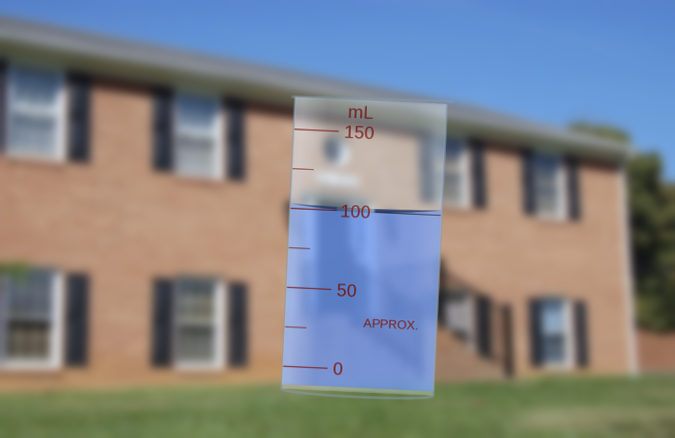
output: 100mL
